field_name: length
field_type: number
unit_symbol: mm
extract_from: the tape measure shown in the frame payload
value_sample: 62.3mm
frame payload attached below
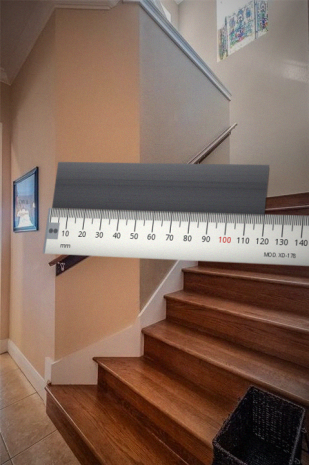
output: 120mm
